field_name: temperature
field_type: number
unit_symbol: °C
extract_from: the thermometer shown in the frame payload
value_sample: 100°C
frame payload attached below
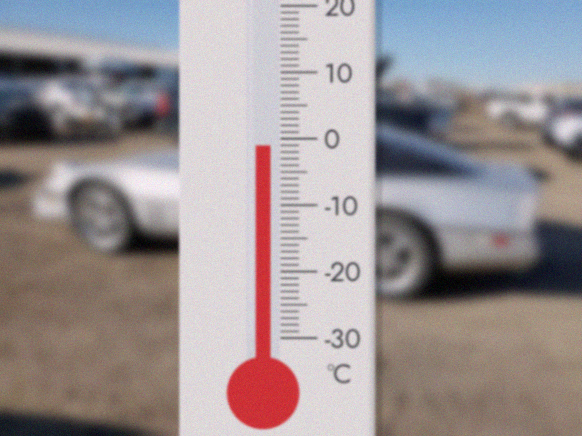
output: -1°C
